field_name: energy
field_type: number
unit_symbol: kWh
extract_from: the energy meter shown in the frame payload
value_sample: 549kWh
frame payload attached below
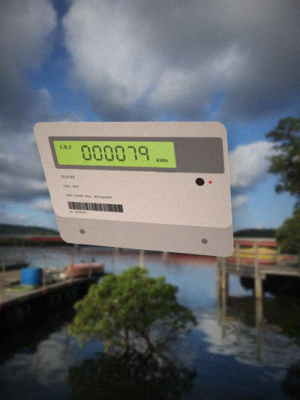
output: 79kWh
